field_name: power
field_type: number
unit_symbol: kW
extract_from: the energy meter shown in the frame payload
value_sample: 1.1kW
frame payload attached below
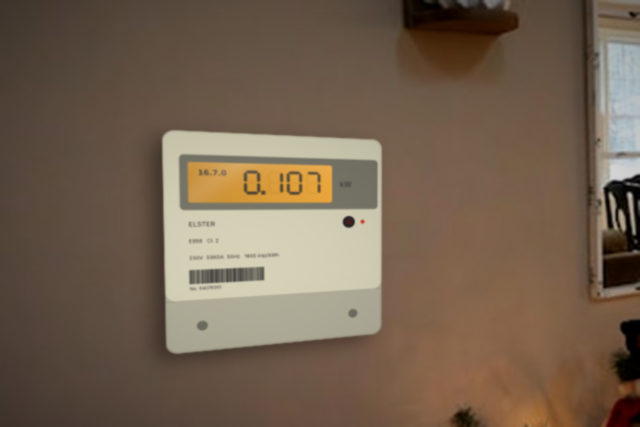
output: 0.107kW
